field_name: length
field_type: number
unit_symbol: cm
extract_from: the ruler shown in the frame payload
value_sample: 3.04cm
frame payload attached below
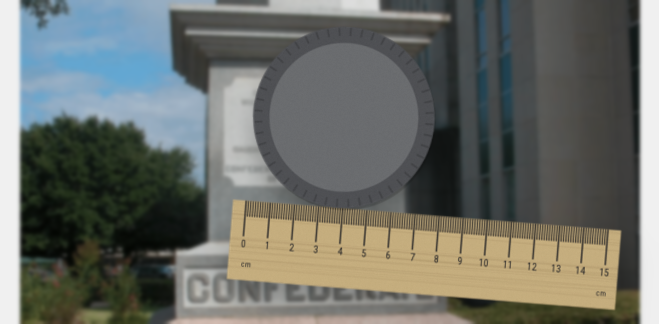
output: 7.5cm
